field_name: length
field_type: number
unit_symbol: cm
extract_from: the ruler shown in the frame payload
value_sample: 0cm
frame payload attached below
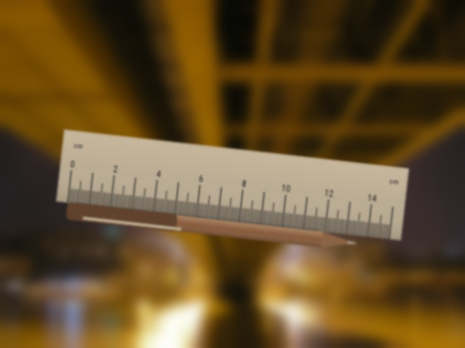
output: 13.5cm
